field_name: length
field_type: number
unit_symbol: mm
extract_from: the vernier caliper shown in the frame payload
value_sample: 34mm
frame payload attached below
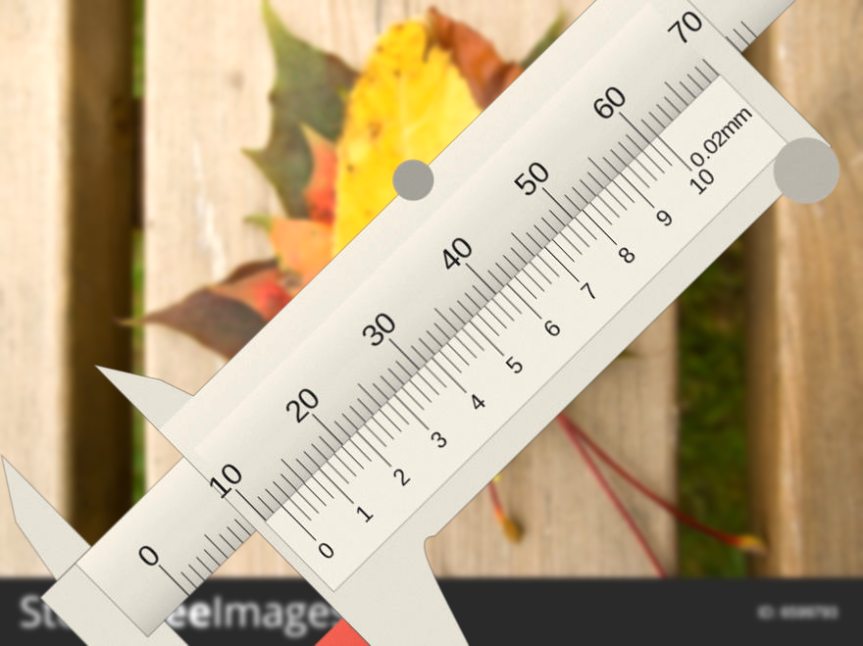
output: 12.0mm
